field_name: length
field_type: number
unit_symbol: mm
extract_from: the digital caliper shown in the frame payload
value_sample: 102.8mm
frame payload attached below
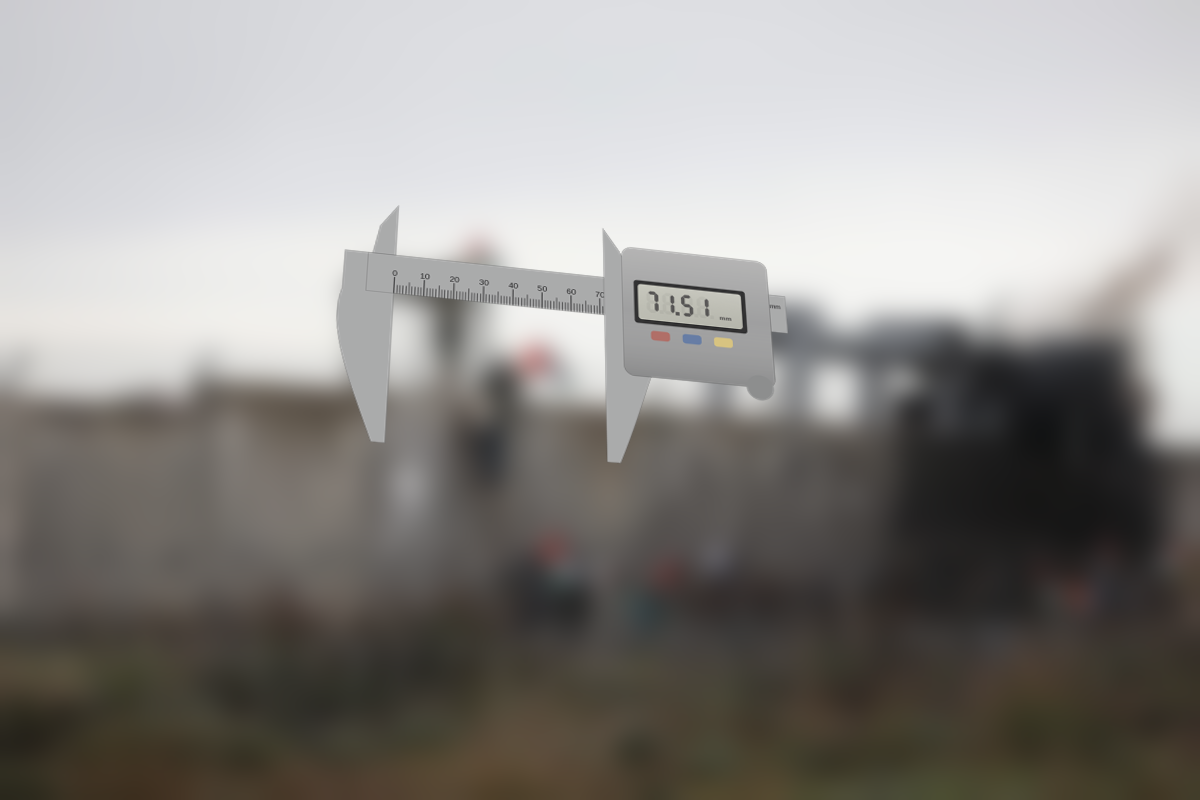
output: 71.51mm
